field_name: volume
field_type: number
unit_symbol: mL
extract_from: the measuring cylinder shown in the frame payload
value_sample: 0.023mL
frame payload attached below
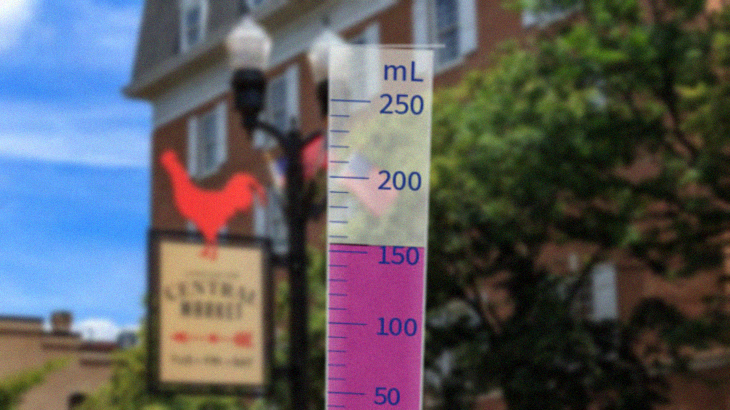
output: 155mL
